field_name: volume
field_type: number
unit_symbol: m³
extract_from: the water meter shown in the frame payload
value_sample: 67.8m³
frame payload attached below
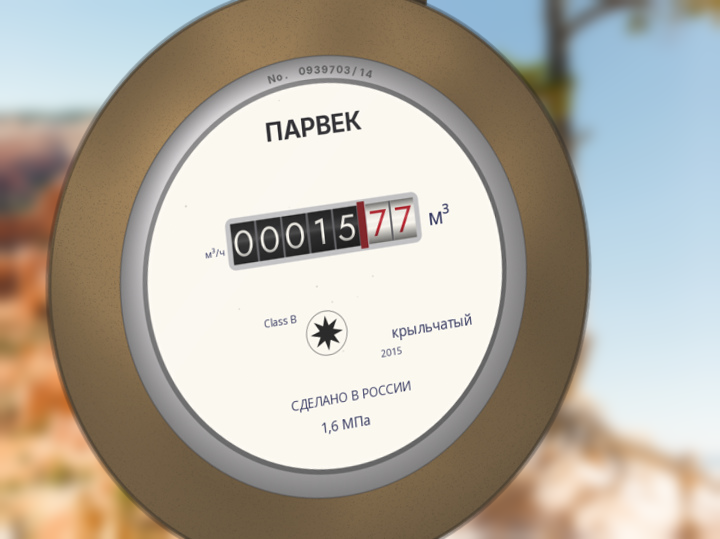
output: 15.77m³
